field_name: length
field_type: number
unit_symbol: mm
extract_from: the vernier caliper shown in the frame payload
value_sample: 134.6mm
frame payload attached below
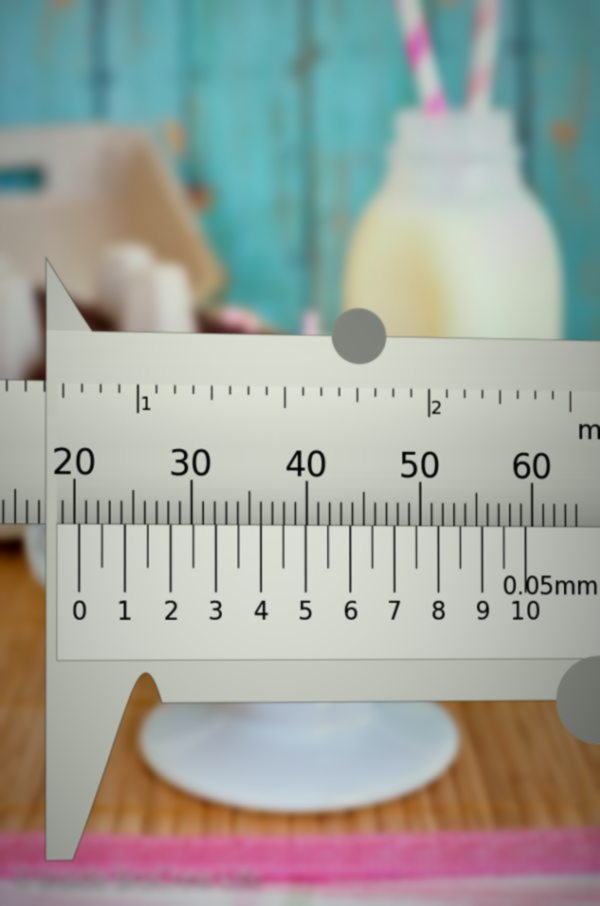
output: 20.4mm
